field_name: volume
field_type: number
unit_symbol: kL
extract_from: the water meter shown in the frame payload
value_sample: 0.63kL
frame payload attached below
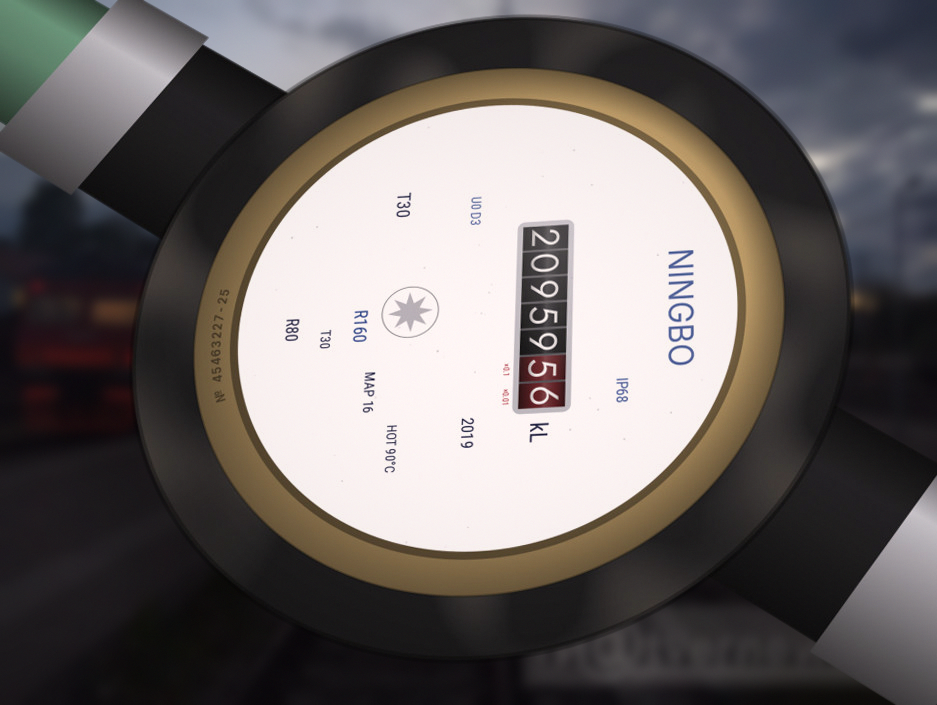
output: 20959.56kL
